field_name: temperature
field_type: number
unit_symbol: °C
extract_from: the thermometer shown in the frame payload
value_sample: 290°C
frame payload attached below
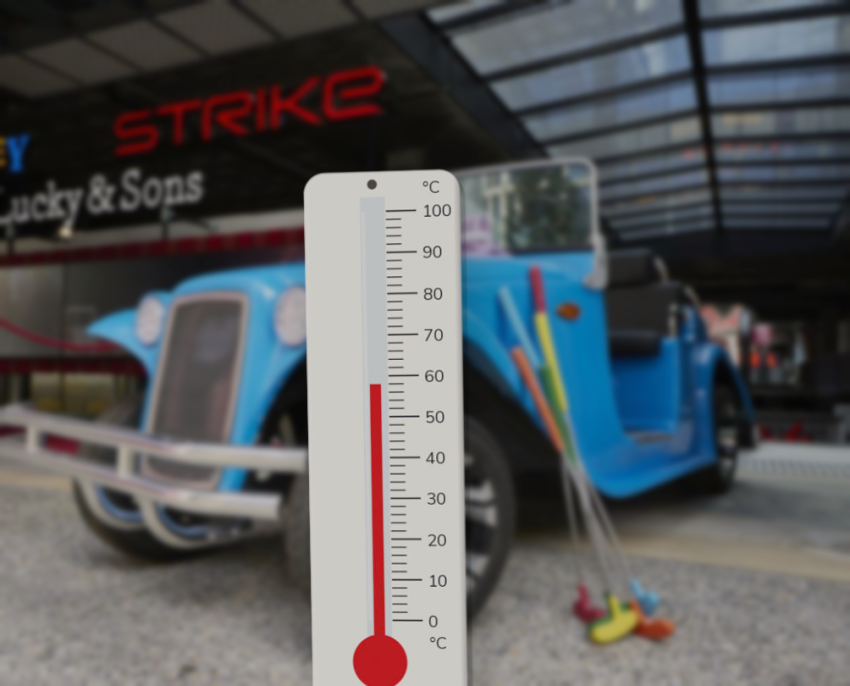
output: 58°C
